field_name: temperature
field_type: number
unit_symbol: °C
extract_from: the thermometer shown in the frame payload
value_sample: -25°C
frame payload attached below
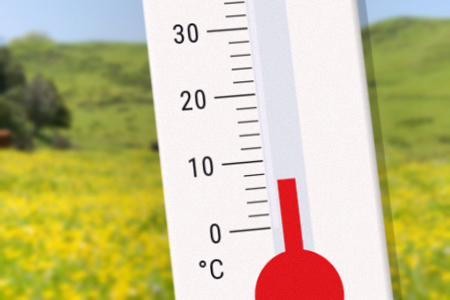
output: 7°C
